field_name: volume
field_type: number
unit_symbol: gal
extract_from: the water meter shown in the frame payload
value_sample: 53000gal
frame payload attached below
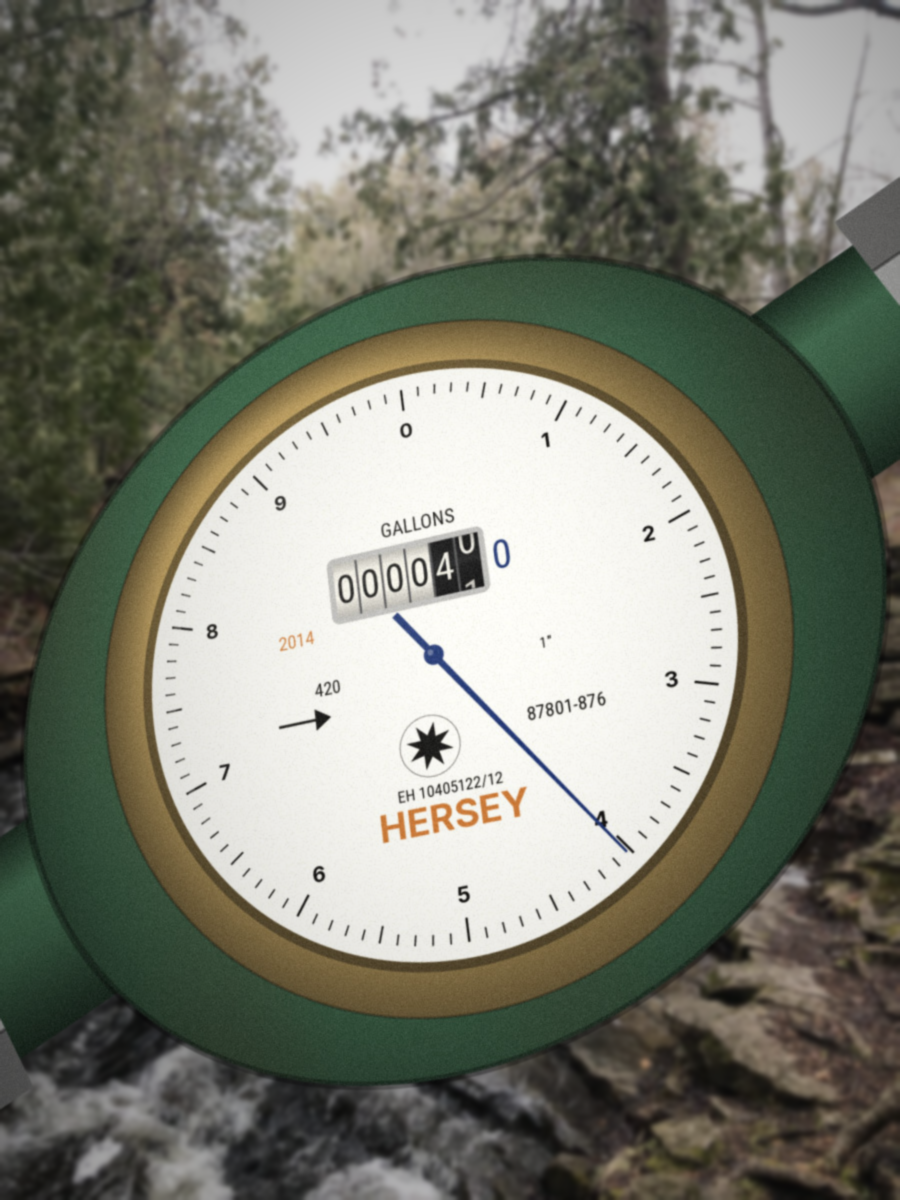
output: 404.0gal
